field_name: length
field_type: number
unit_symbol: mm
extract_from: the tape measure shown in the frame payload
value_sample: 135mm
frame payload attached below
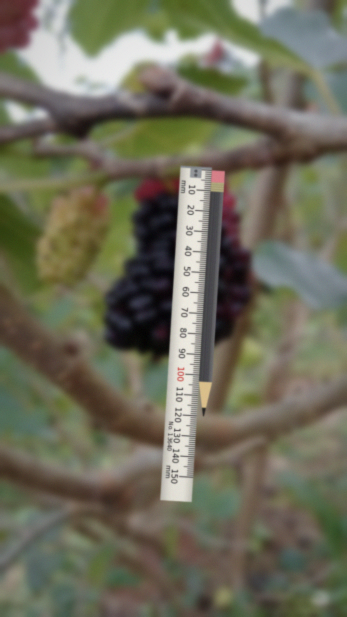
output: 120mm
